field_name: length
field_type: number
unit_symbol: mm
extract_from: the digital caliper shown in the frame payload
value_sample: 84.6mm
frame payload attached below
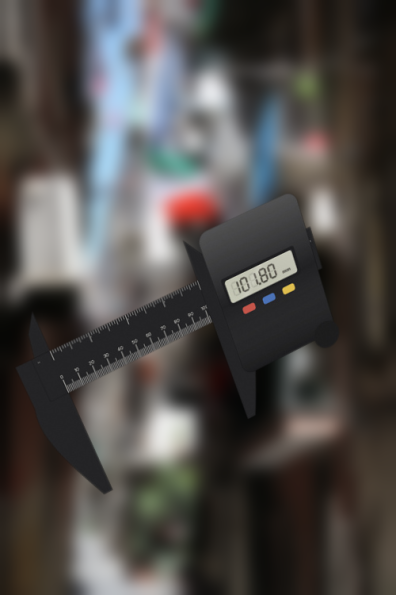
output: 101.80mm
